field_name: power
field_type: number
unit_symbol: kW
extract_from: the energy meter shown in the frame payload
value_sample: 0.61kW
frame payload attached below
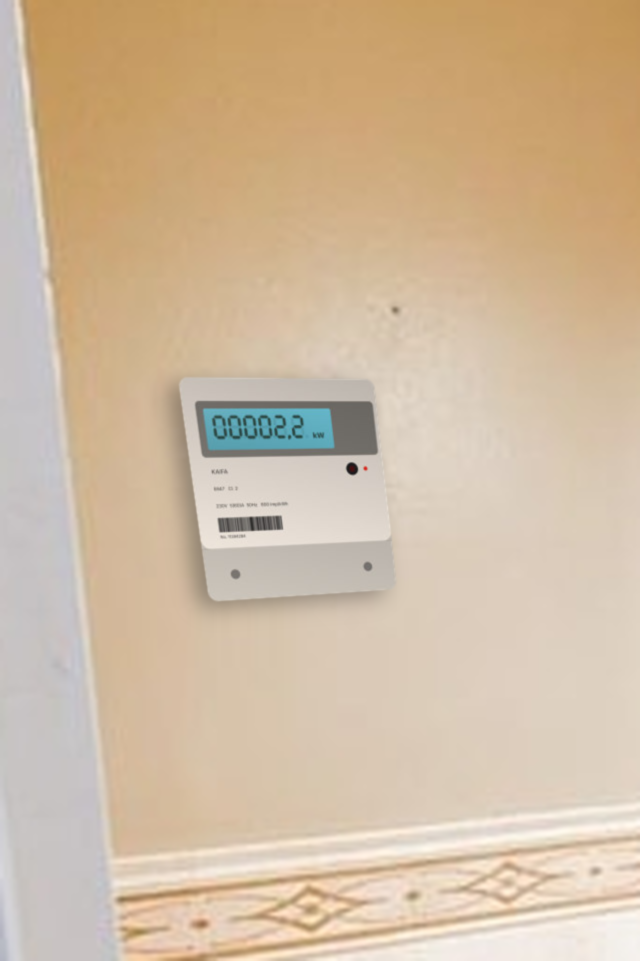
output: 2.2kW
